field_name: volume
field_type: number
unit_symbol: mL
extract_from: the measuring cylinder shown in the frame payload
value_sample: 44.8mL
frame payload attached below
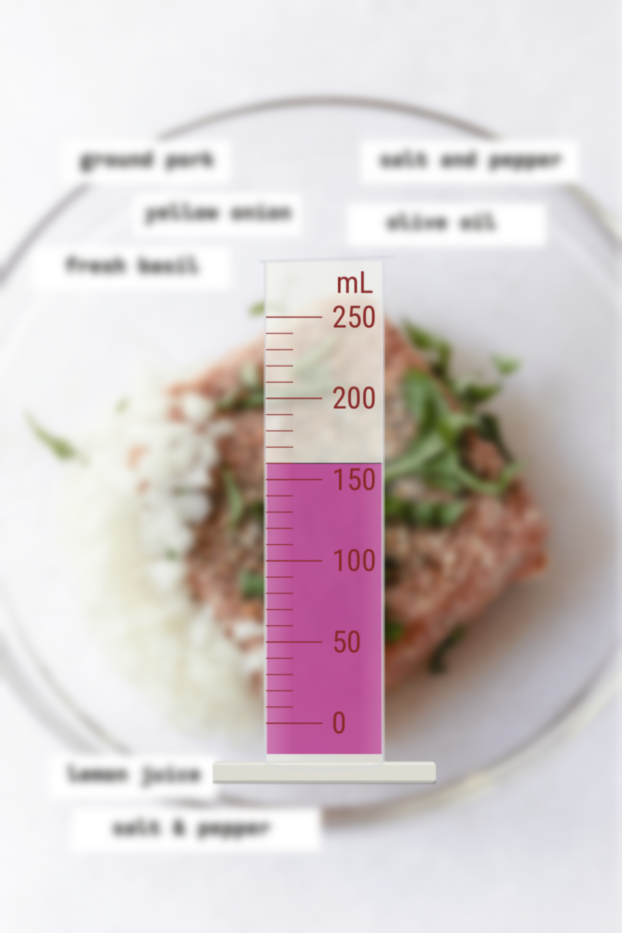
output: 160mL
